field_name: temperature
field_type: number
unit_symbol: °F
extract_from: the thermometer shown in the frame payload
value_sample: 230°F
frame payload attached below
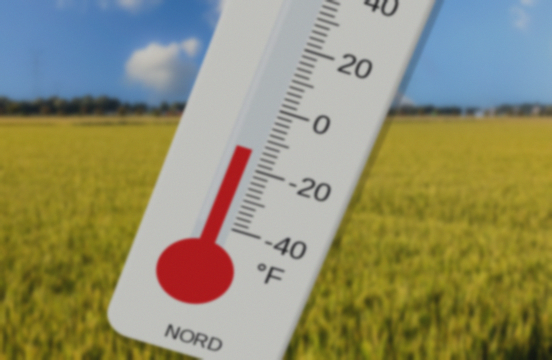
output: -14°F
